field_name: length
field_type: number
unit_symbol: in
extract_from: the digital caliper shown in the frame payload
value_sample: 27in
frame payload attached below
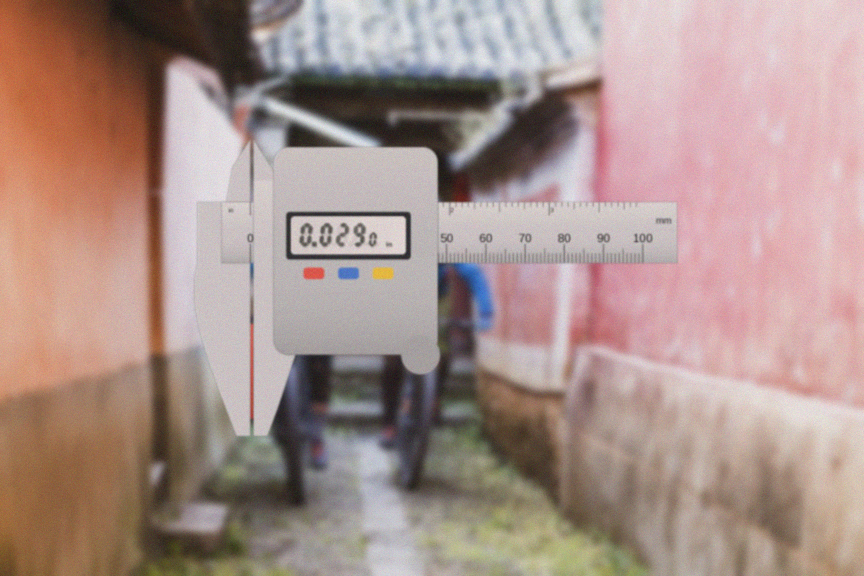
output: 0.0290in
